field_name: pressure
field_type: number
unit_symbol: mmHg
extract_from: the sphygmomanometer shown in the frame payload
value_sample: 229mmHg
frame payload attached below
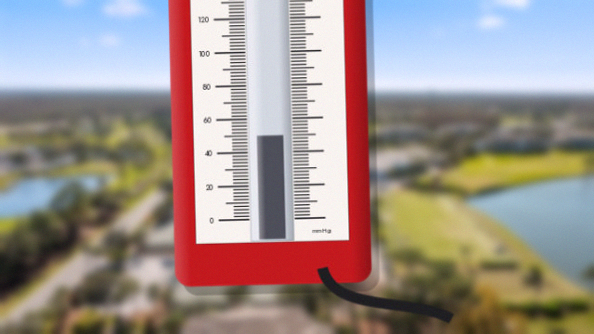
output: 50mmHg
